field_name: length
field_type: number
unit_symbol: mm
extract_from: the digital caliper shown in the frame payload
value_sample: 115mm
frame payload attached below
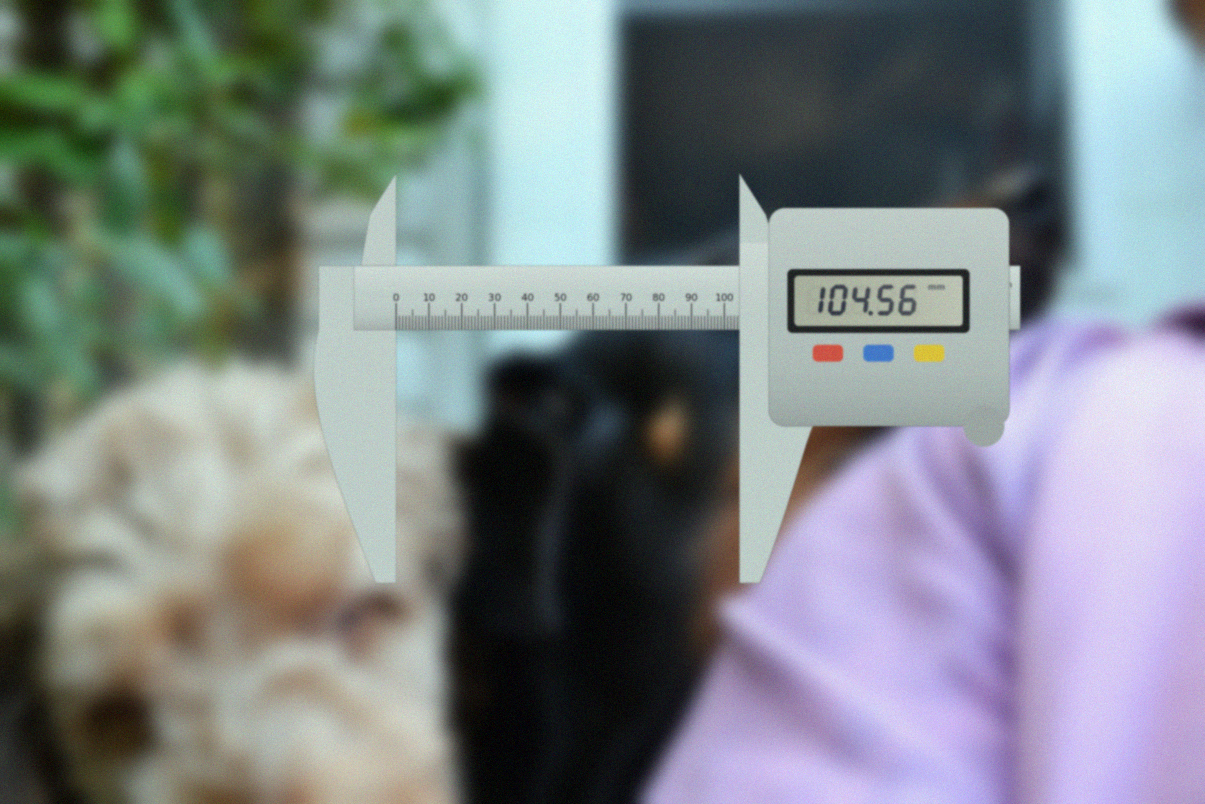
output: 104.56mm
